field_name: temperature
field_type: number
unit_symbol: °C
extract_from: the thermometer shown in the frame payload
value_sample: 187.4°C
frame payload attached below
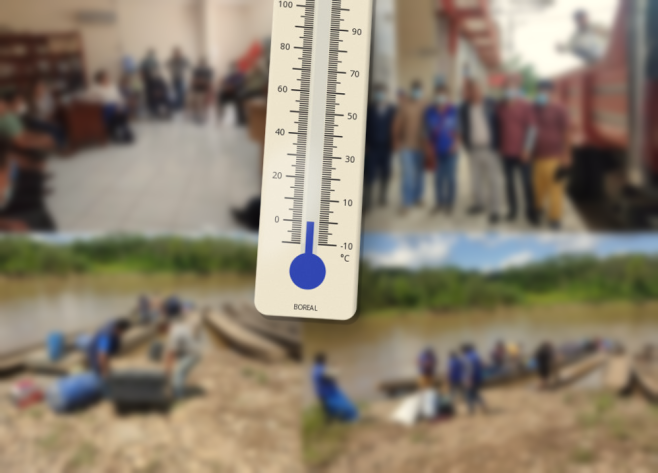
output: 0°C
